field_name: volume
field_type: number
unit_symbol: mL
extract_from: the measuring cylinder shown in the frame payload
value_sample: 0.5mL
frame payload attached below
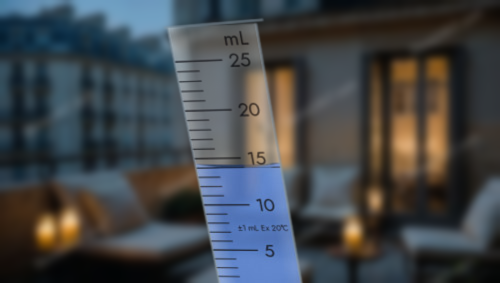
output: 14mL
